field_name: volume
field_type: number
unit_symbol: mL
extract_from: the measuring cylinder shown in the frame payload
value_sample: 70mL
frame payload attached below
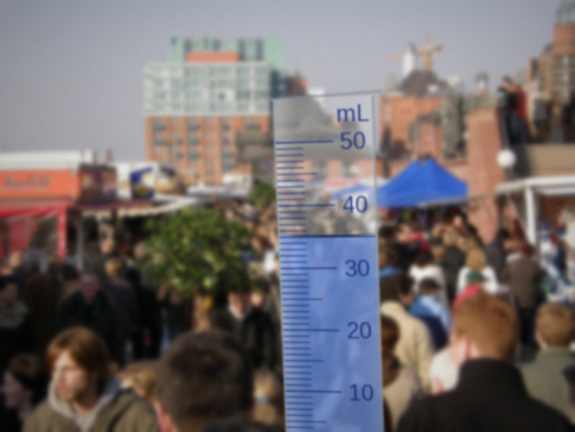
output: 35mL
